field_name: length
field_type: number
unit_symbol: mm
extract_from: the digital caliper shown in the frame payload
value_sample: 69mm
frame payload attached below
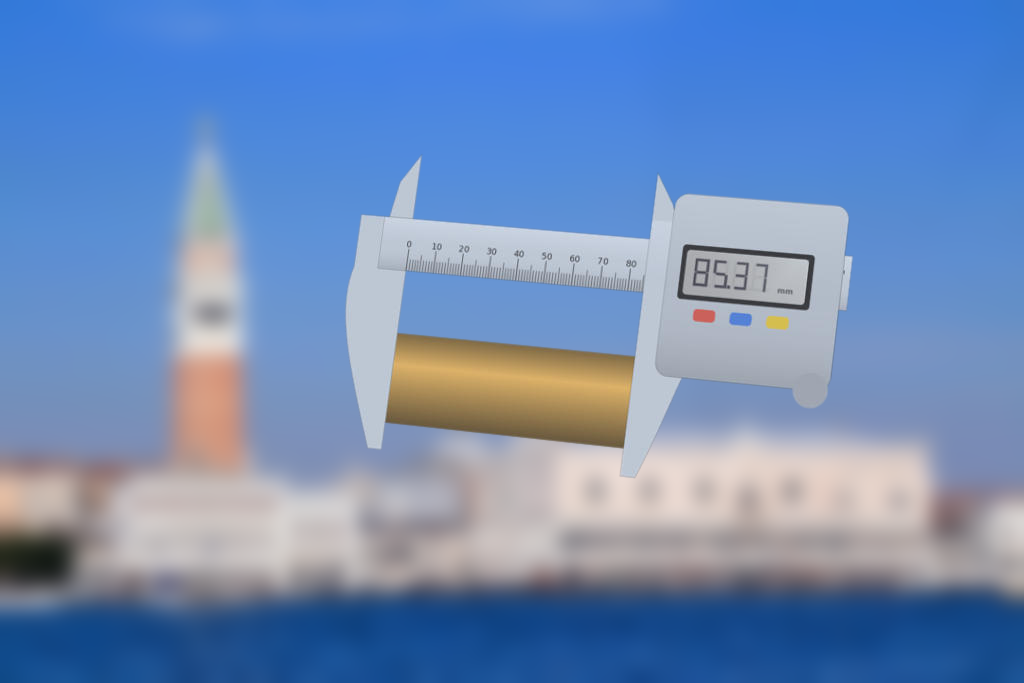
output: 85.37mm
